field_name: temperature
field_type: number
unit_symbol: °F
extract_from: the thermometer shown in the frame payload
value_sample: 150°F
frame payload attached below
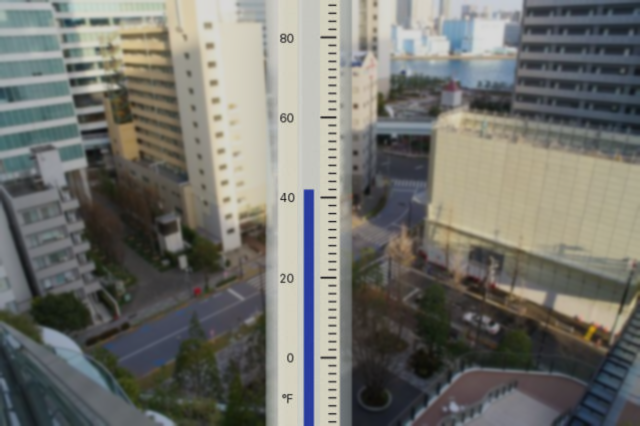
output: 42°F
